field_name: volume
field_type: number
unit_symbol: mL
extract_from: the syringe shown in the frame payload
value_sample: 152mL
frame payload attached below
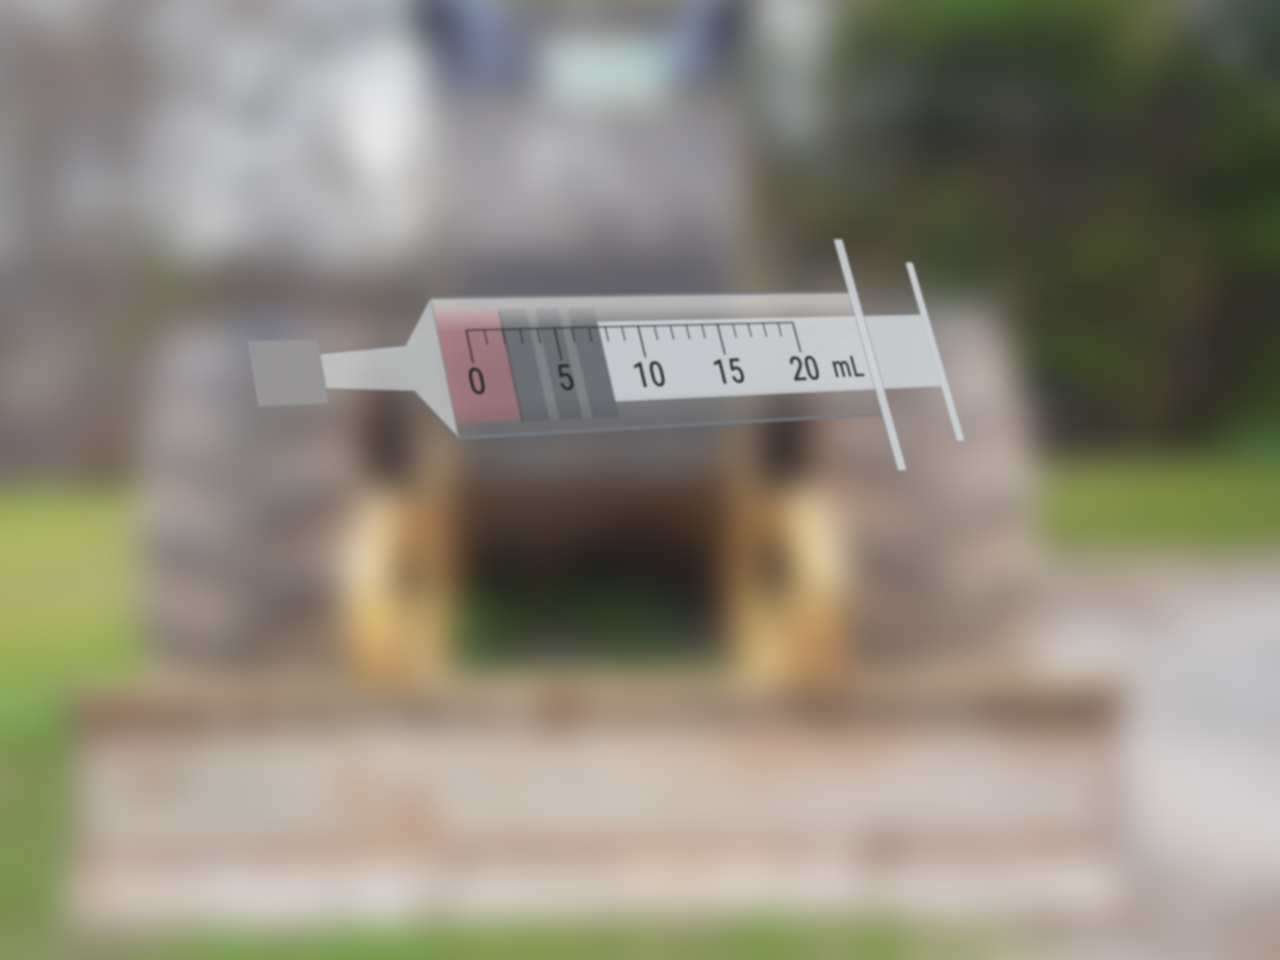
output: 2mL
